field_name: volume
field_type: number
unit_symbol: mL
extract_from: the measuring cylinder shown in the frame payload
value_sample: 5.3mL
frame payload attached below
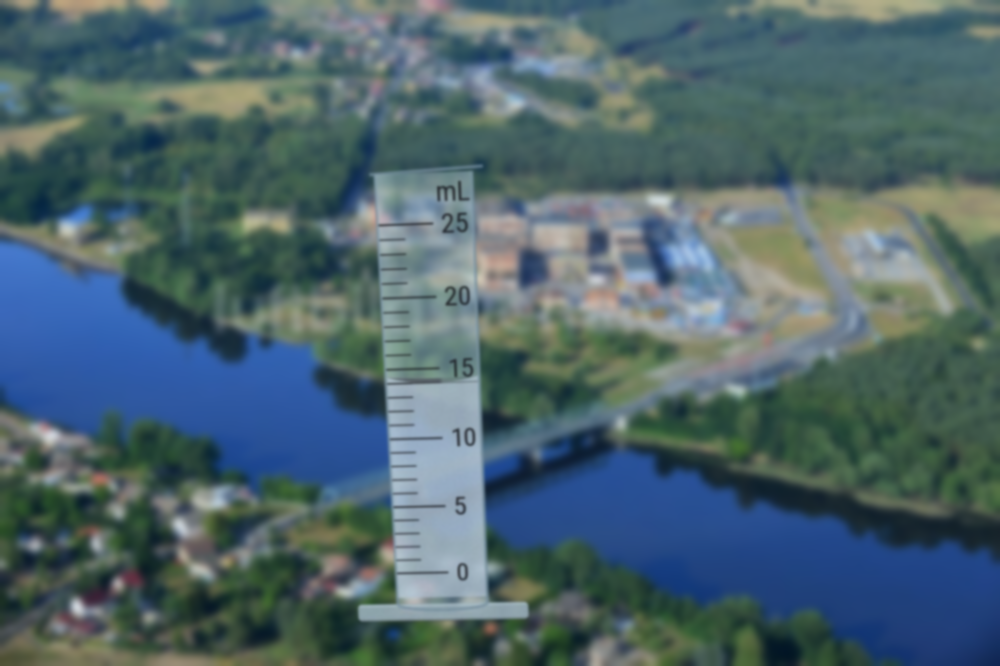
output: 14mL
